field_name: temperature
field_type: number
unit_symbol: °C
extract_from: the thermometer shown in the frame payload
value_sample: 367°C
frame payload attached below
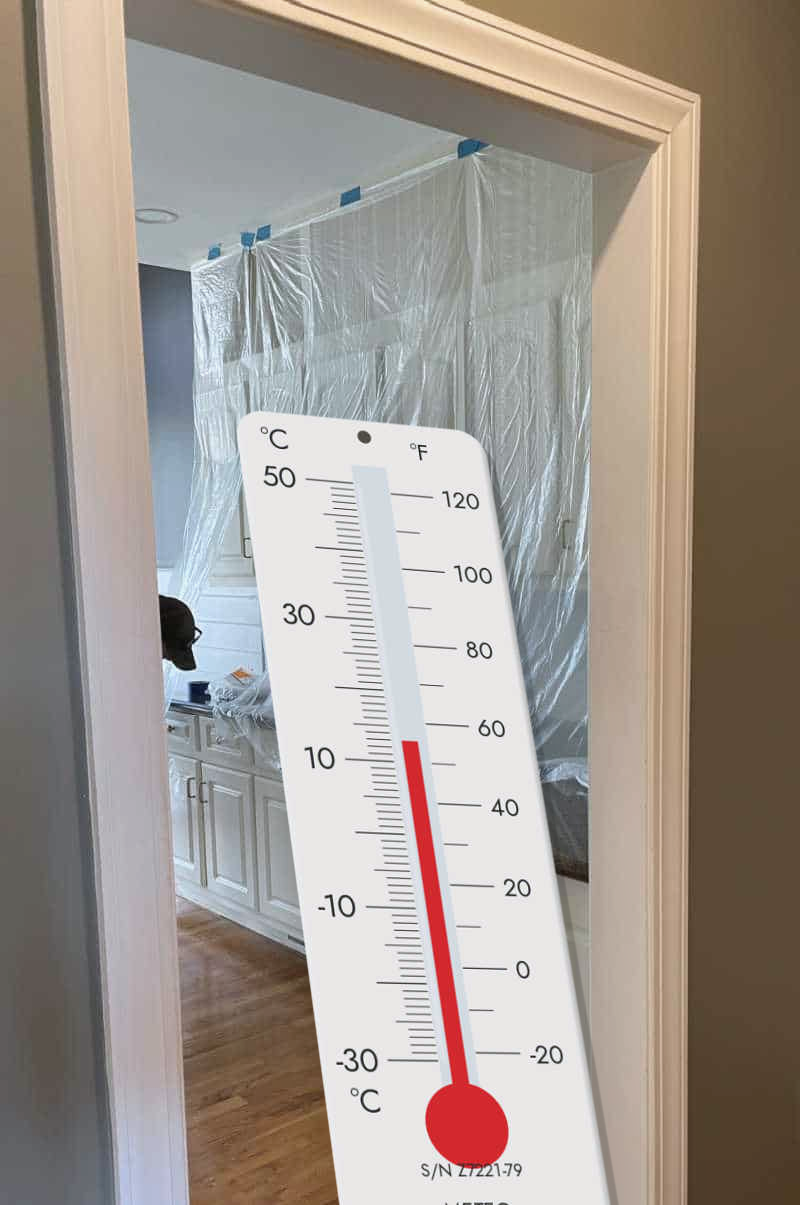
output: 13°C
